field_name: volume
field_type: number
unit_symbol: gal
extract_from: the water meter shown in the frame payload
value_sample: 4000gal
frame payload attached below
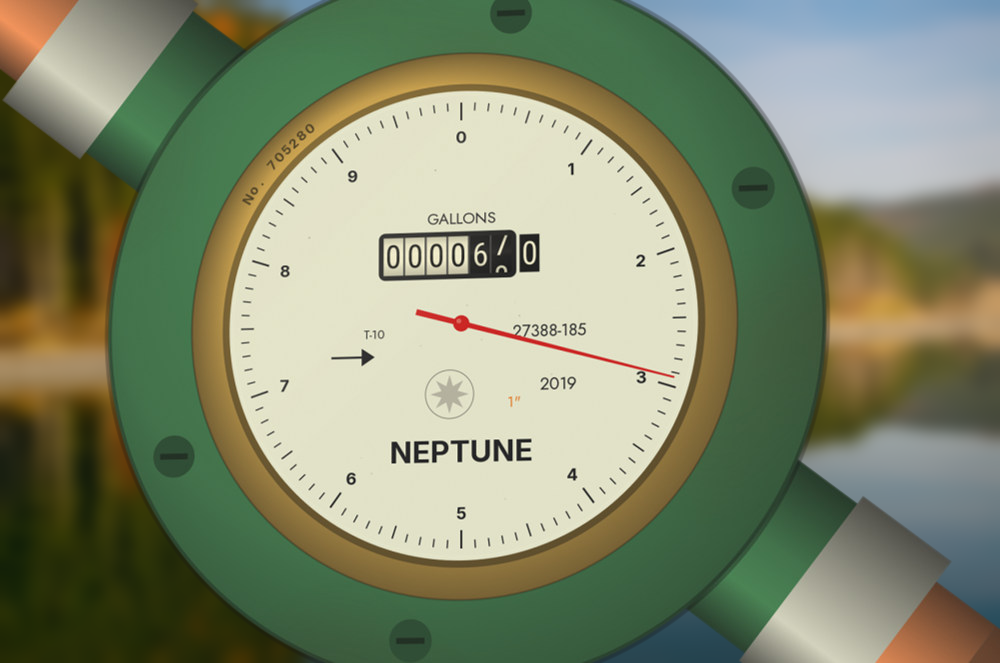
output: 672.9gal
